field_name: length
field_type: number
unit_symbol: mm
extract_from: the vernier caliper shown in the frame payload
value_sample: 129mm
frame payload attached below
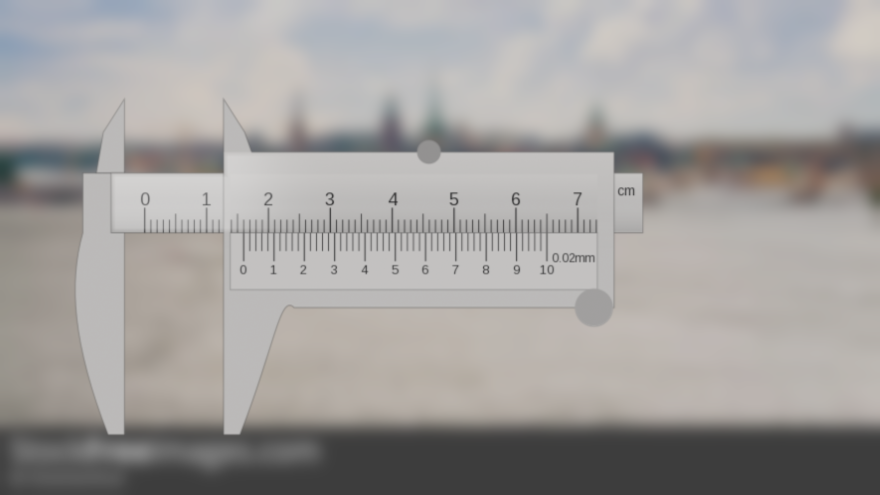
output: 16.0mm
